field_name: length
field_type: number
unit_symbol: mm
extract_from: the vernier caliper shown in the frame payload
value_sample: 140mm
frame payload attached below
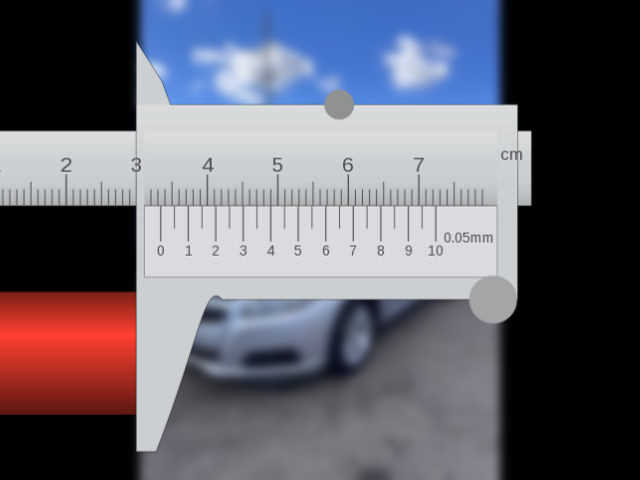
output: 33.4mm
